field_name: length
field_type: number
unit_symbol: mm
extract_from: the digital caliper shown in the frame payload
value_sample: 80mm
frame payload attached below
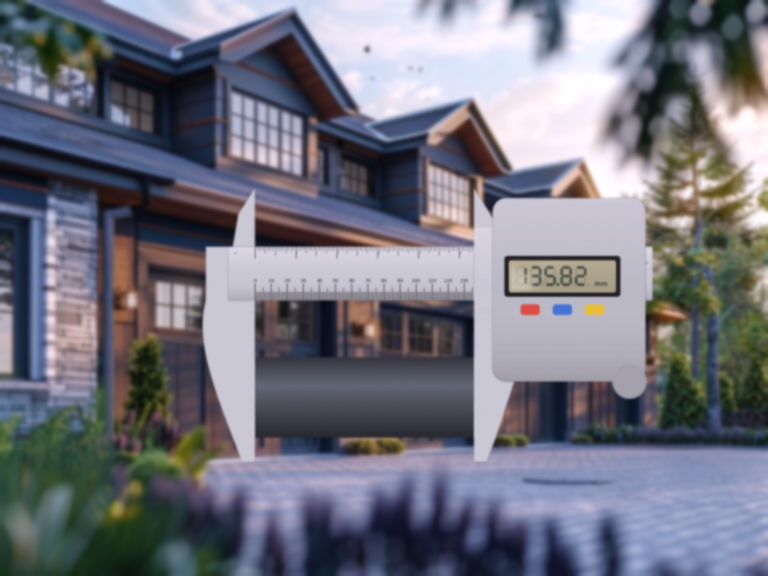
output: 135.82mm
